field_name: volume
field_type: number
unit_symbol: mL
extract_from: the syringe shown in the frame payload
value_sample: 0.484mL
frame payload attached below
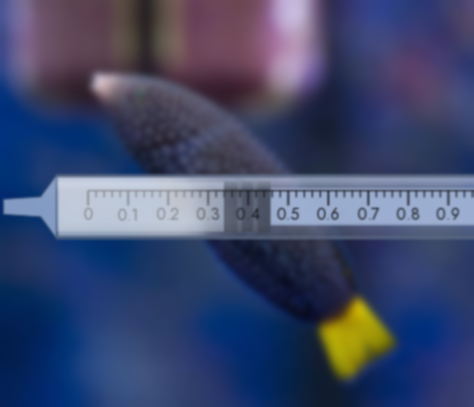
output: 0.34mL
